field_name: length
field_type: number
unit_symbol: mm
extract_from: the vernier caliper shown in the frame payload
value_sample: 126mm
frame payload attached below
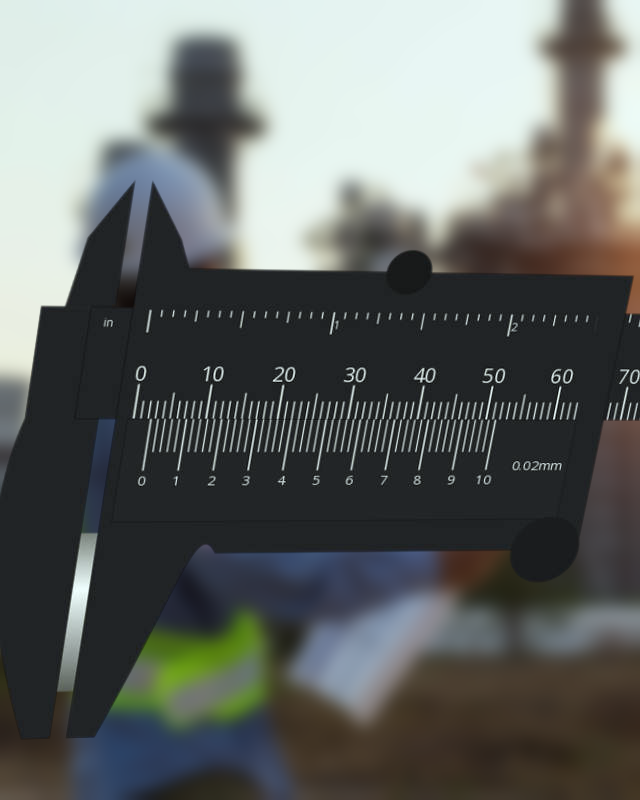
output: 2.4mm
